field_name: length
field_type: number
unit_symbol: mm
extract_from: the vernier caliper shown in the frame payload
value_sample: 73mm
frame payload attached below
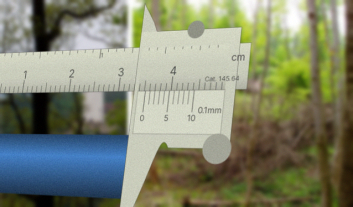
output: 35.2mm
